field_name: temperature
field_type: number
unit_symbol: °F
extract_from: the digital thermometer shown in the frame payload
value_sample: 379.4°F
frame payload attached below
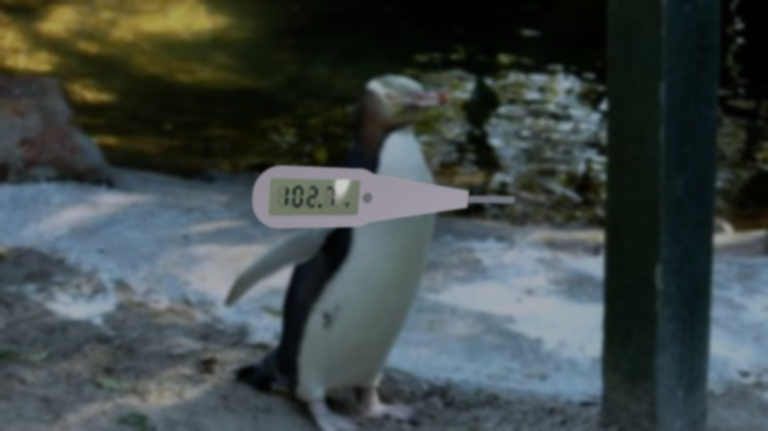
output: 102.7°F
